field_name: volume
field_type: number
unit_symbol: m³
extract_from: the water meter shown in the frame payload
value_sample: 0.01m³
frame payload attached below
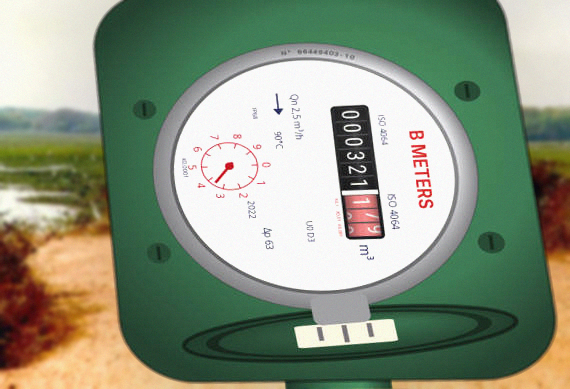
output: 321.1793m³
